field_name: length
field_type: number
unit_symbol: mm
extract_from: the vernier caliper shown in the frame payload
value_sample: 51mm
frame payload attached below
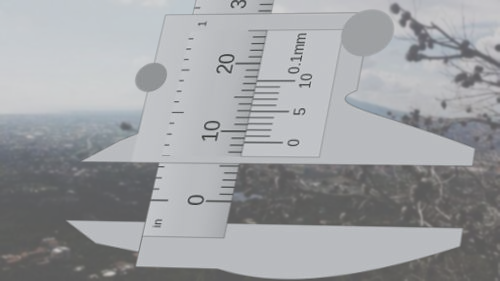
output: 8.4mm
